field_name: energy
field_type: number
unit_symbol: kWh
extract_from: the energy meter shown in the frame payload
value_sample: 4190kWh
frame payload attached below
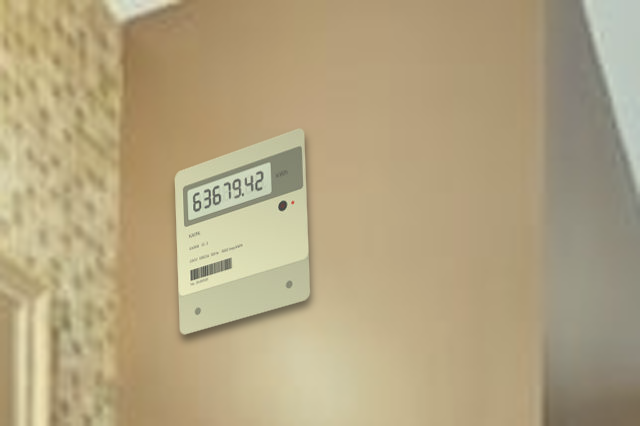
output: 63679.42kWh
